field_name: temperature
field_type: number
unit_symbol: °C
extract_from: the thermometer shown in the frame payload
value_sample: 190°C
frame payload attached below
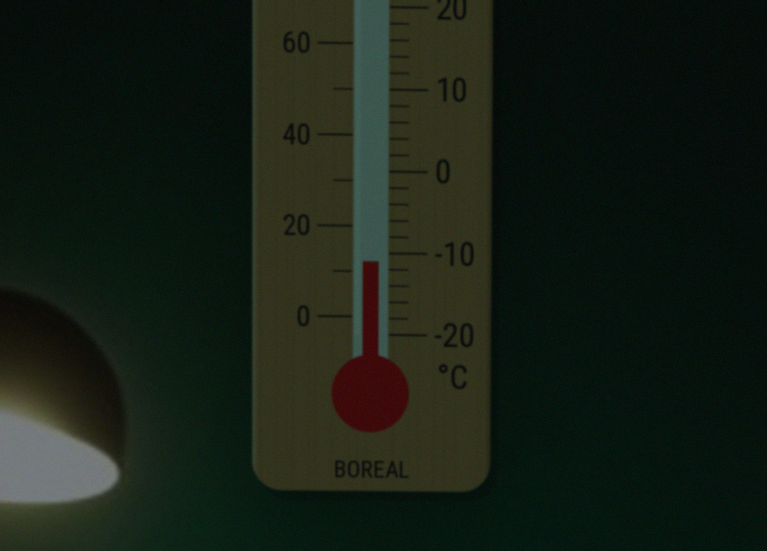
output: -11°C
